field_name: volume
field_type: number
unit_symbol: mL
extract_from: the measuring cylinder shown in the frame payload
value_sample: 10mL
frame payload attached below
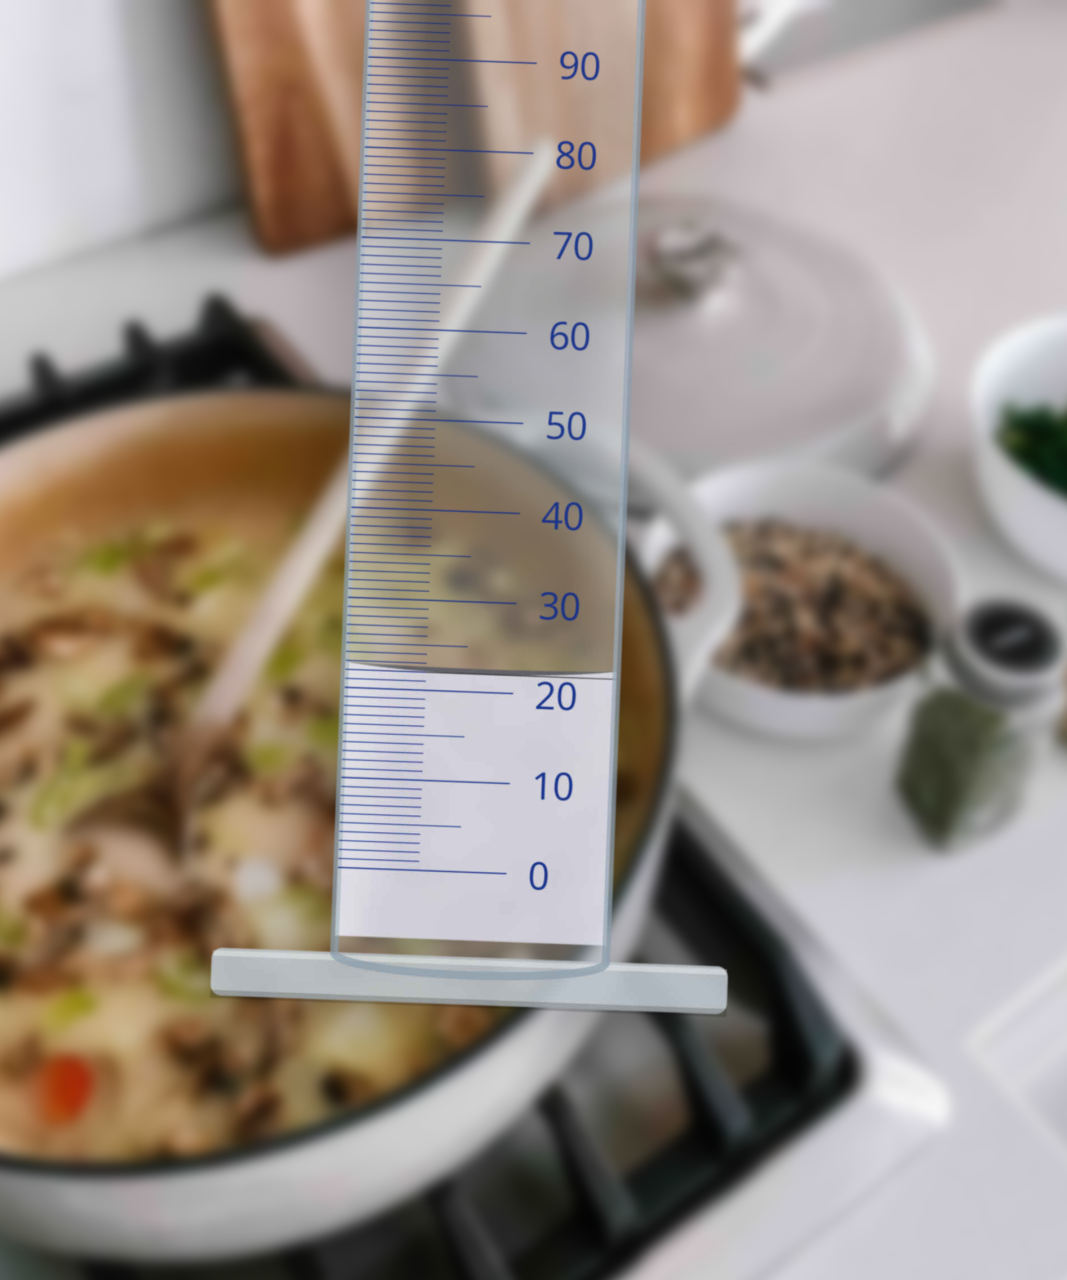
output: 22mL
